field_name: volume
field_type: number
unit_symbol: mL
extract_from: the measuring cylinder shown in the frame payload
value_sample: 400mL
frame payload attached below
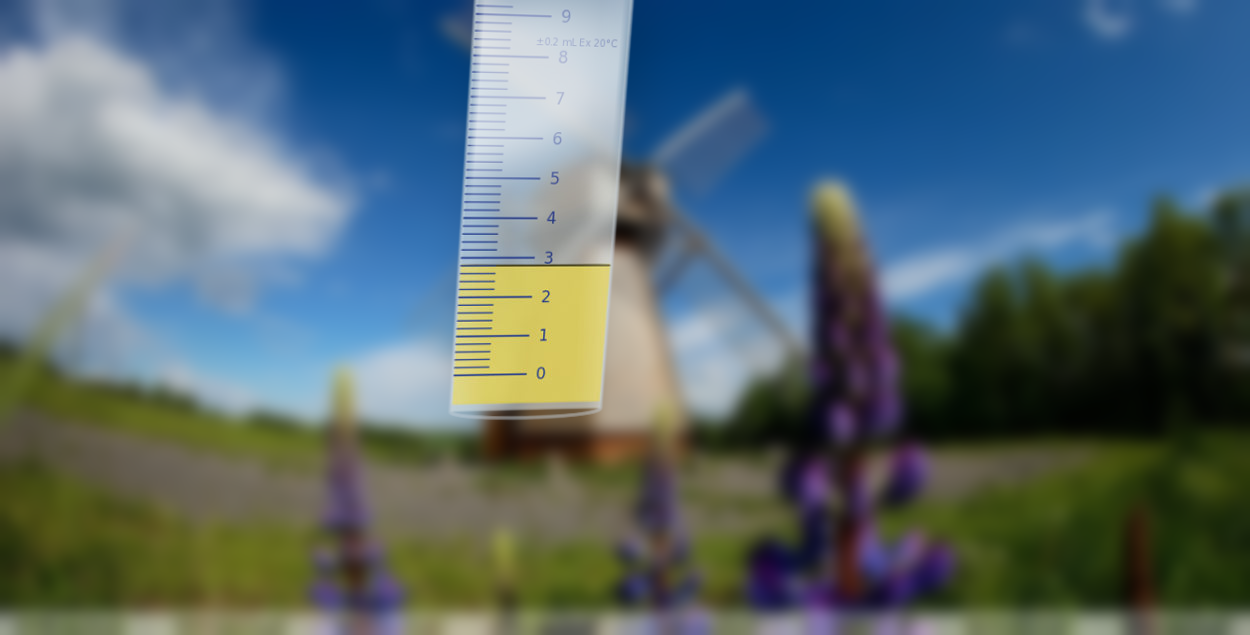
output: 2.8mL
